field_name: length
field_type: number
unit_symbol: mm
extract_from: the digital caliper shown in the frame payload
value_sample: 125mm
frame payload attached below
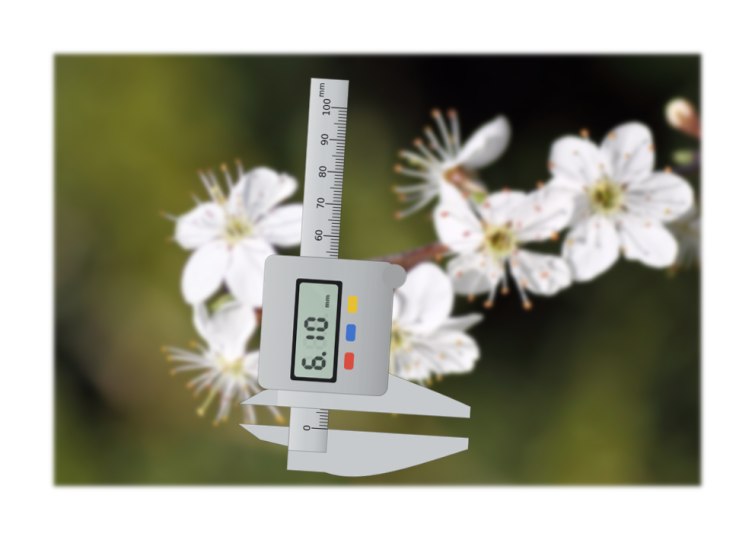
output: 6.10mm
